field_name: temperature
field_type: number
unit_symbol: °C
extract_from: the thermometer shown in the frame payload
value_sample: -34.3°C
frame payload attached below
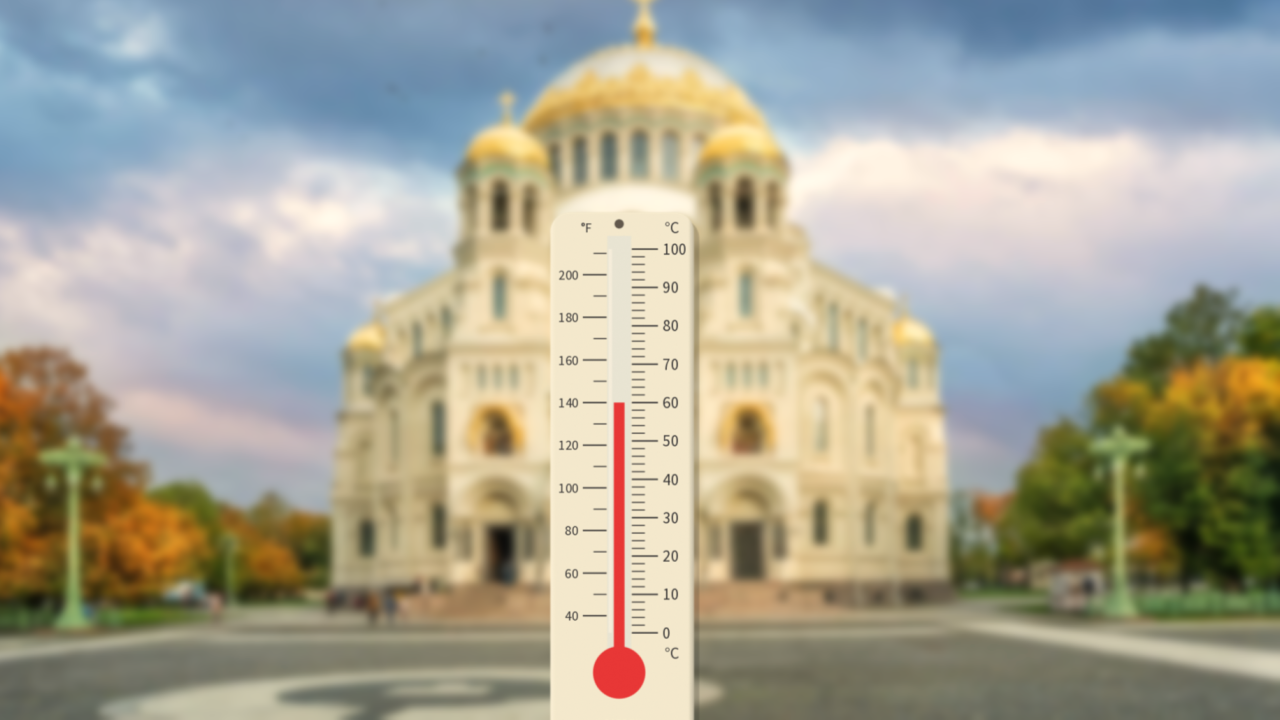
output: 60°C
